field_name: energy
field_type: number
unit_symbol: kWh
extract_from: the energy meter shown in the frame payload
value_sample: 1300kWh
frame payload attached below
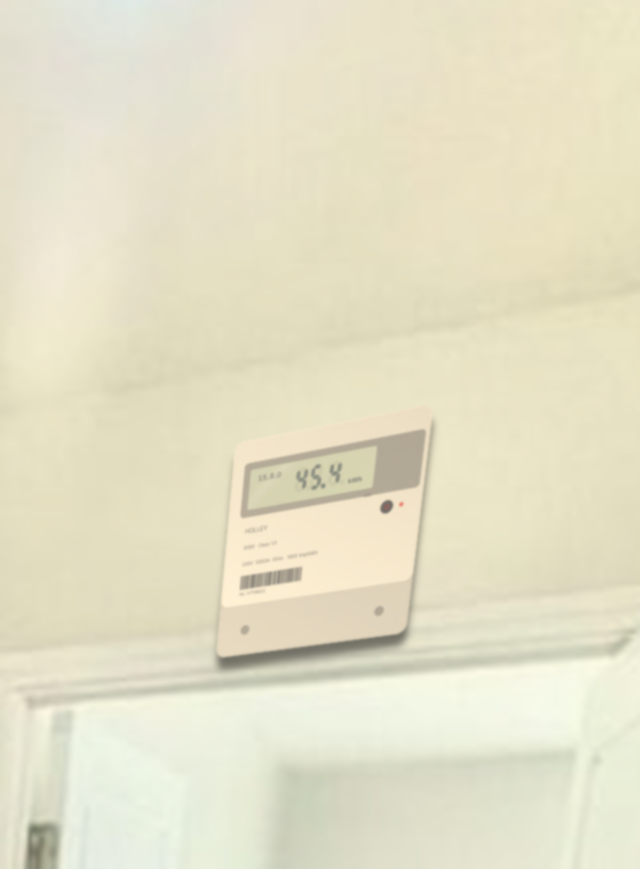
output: 45.4kWh
